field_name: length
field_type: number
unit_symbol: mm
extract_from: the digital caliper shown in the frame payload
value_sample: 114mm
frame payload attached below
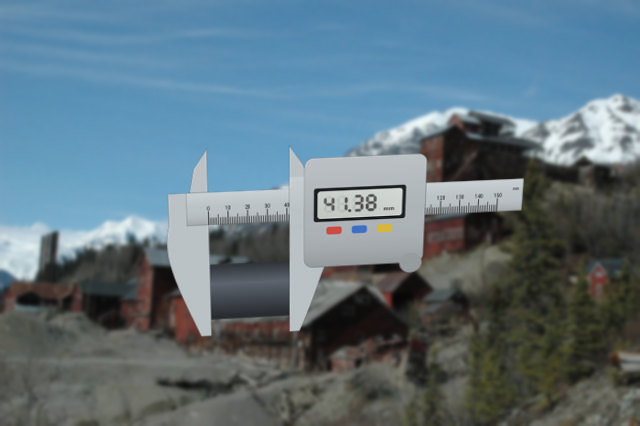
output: 41.38mm
